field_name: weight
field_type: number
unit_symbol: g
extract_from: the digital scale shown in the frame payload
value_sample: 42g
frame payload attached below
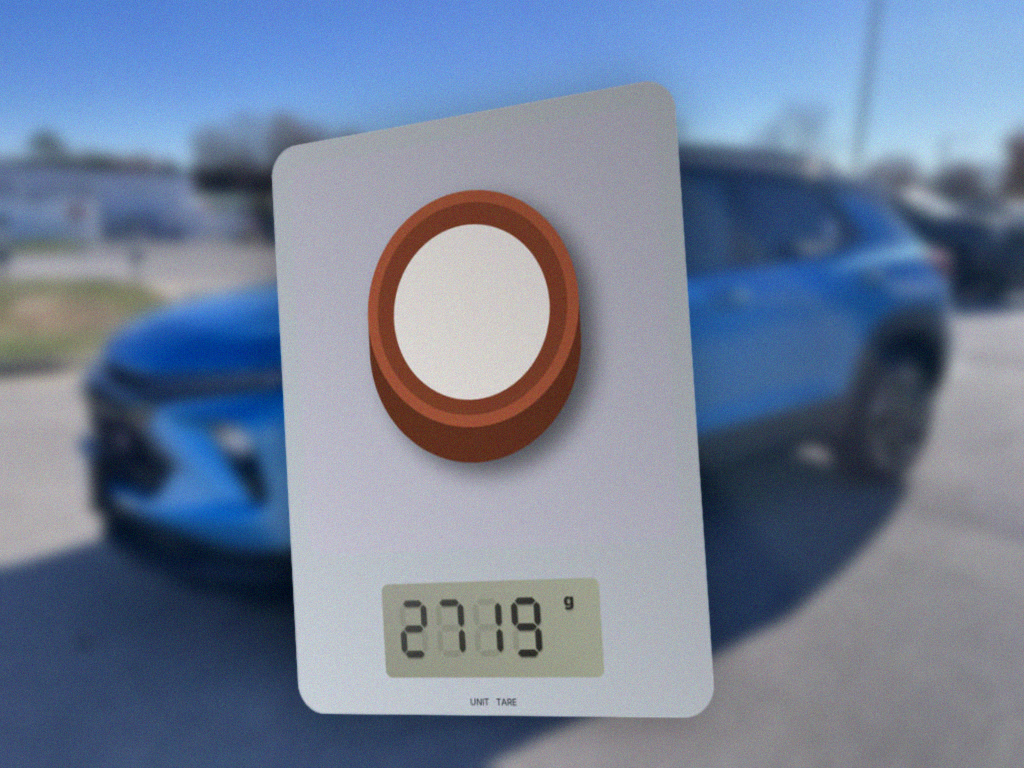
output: 2719g
